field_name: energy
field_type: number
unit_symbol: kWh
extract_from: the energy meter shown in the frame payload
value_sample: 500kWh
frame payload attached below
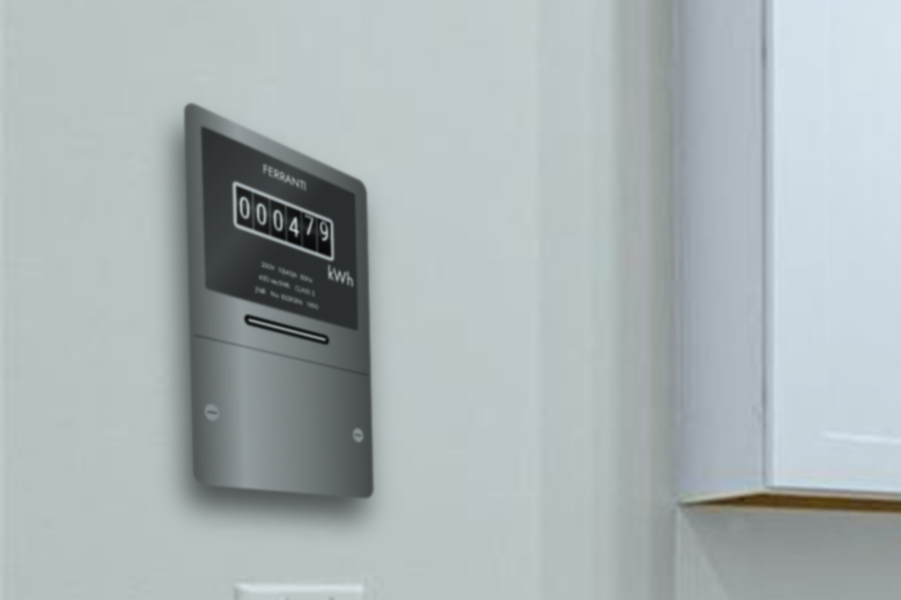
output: 479kWh
